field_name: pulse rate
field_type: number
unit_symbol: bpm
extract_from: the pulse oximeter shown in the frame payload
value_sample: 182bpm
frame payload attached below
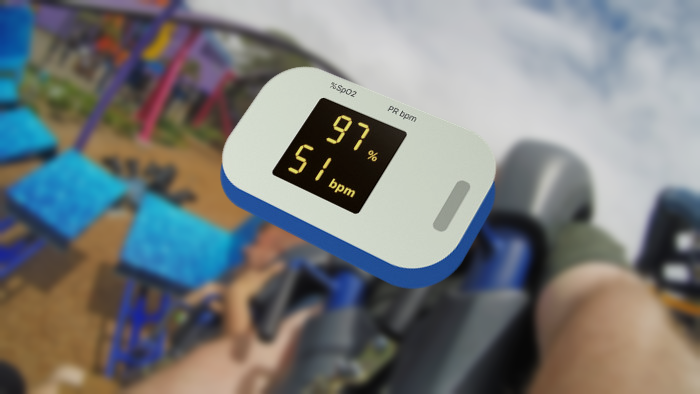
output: 51bpm
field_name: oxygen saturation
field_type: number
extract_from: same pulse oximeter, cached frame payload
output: 97%
